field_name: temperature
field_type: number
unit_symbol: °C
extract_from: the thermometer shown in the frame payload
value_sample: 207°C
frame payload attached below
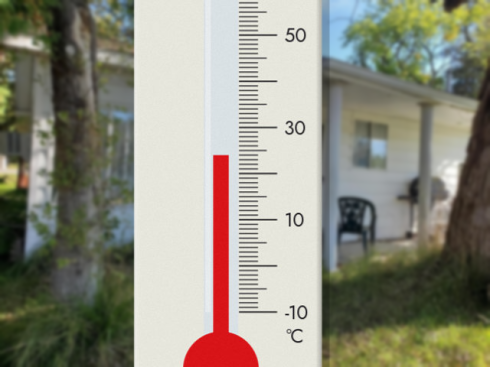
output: 24°C
